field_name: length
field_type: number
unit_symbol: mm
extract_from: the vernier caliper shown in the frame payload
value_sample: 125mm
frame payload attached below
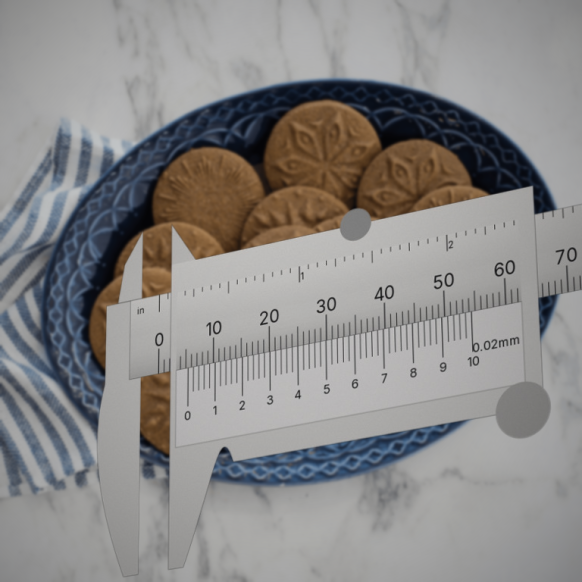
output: 5.4mm
